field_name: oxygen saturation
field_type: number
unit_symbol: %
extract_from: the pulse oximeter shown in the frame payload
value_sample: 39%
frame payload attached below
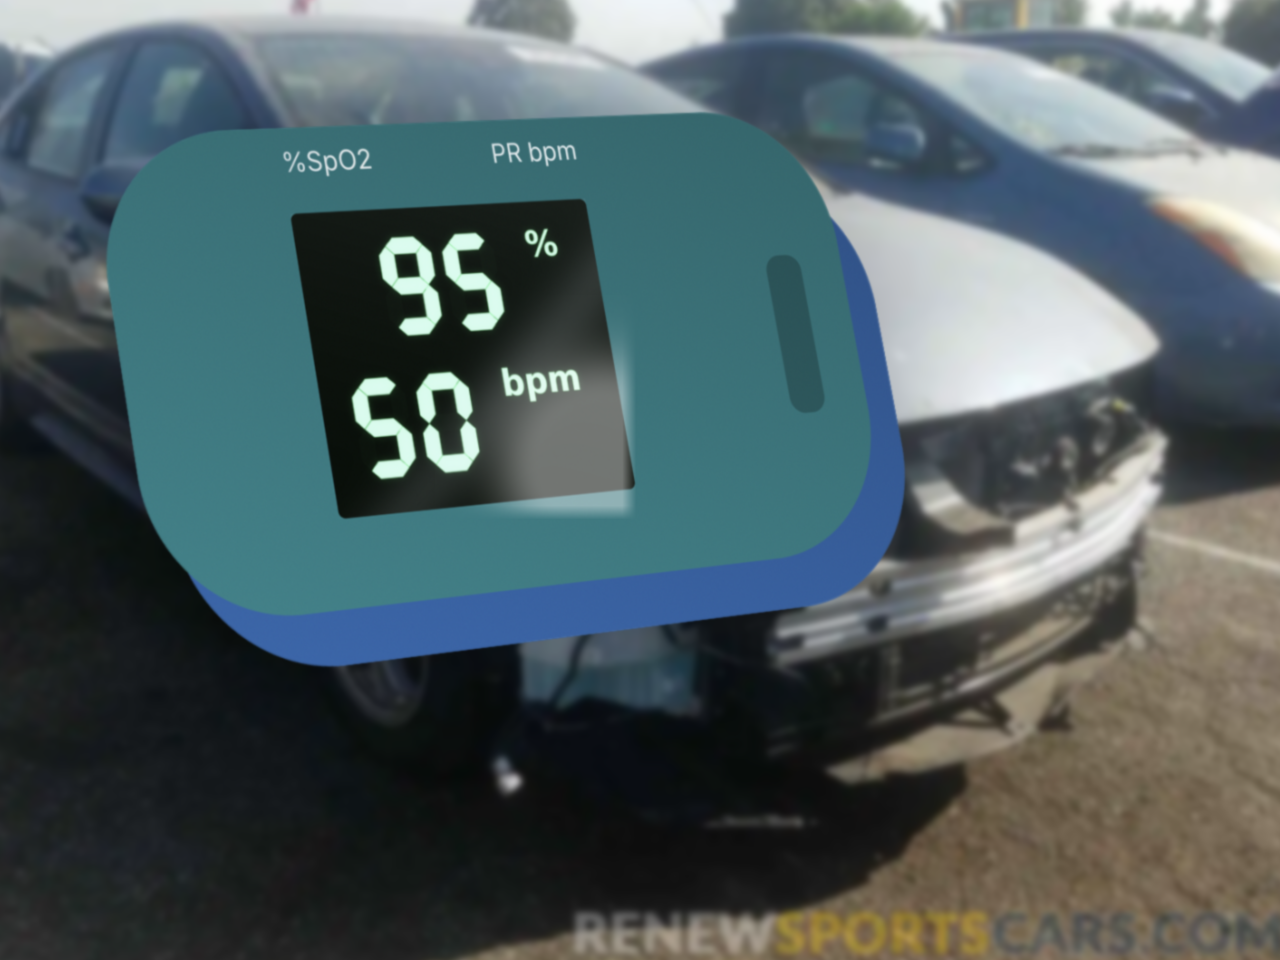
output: 95%
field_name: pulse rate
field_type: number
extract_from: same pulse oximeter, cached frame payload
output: 50bpm
